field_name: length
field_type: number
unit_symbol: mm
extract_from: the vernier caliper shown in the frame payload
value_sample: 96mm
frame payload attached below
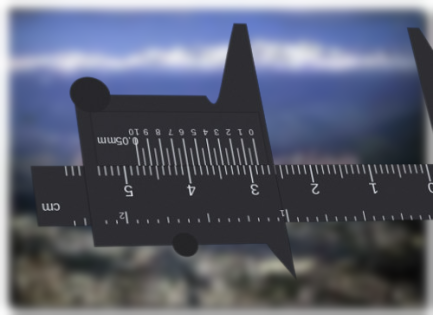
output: 28.6mm
